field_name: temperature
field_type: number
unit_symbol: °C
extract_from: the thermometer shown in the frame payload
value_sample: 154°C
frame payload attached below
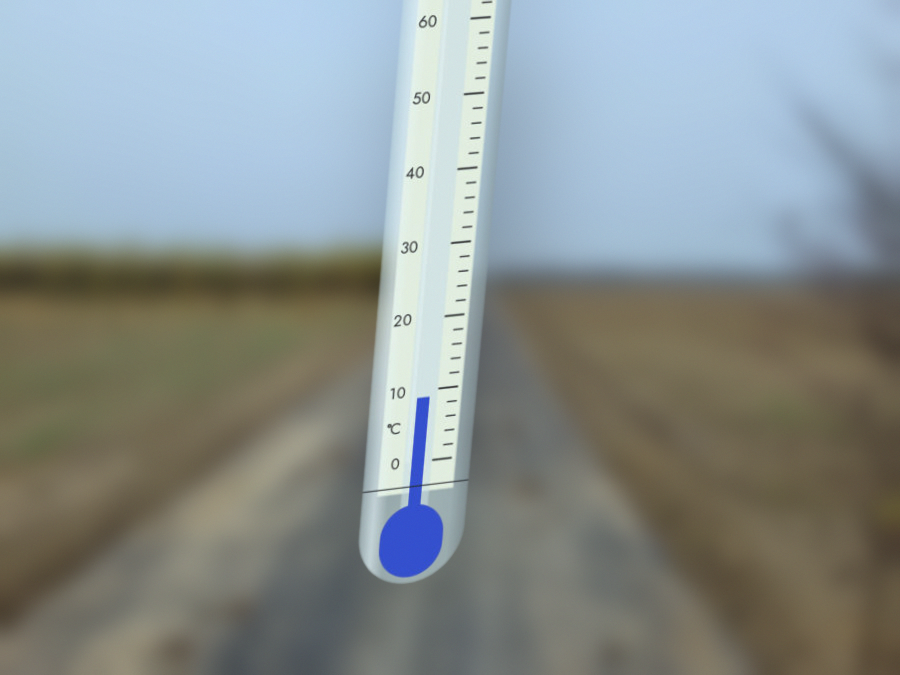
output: 9°C
